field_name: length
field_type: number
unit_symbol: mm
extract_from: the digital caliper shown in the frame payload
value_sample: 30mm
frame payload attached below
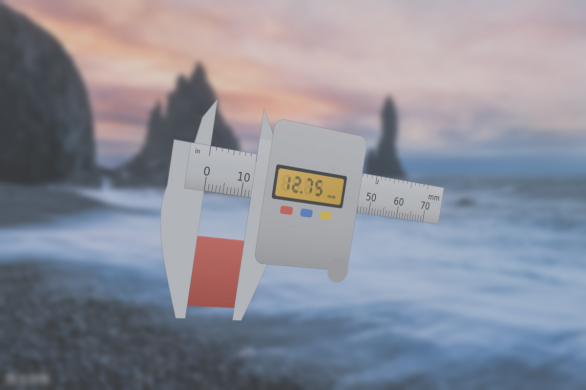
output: 12.75mm
